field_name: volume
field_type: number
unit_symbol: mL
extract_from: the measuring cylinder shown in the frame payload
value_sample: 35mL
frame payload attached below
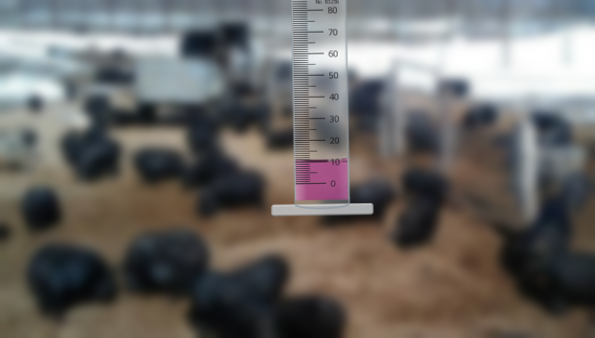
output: 10mL
